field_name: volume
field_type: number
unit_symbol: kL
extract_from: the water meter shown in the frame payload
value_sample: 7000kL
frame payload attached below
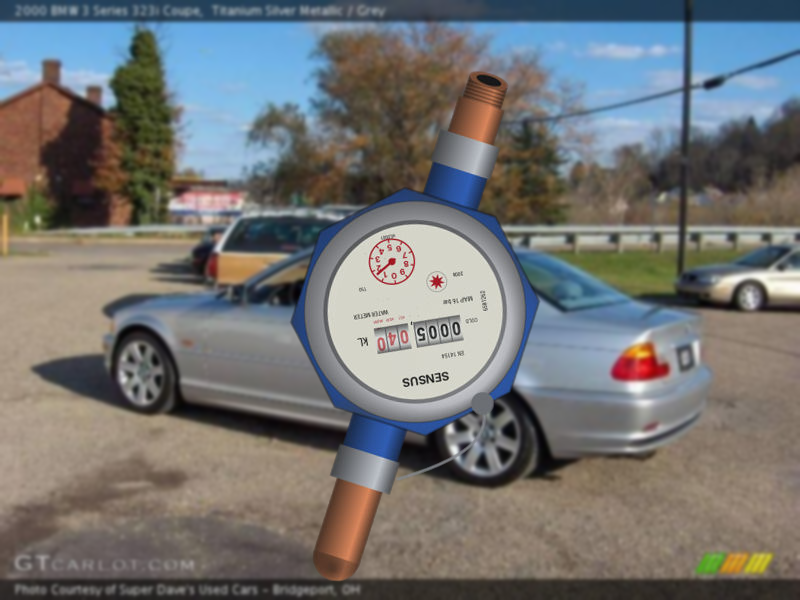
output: 5.0401kL
